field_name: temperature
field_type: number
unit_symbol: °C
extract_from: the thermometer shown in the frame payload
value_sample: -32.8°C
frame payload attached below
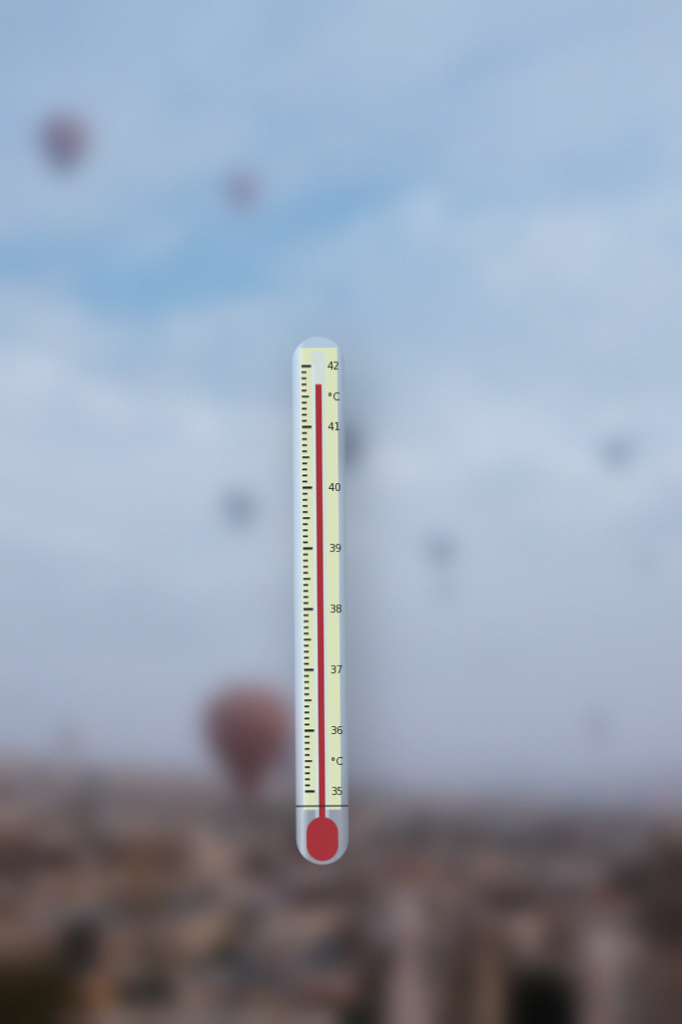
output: 41.7°C
